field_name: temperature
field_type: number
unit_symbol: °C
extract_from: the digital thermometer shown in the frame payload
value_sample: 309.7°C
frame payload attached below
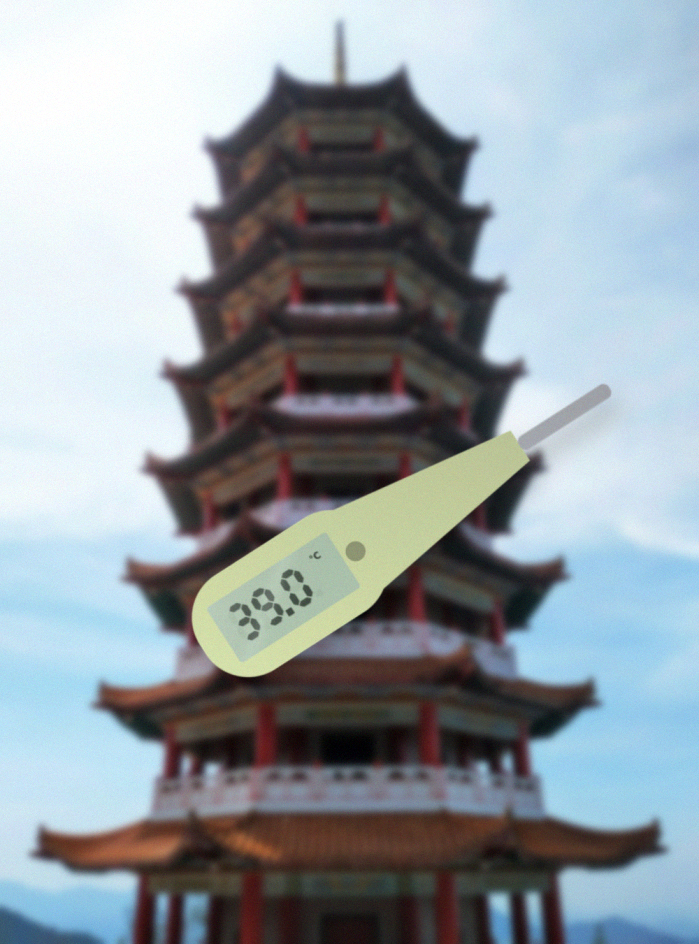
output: 39.0°C
